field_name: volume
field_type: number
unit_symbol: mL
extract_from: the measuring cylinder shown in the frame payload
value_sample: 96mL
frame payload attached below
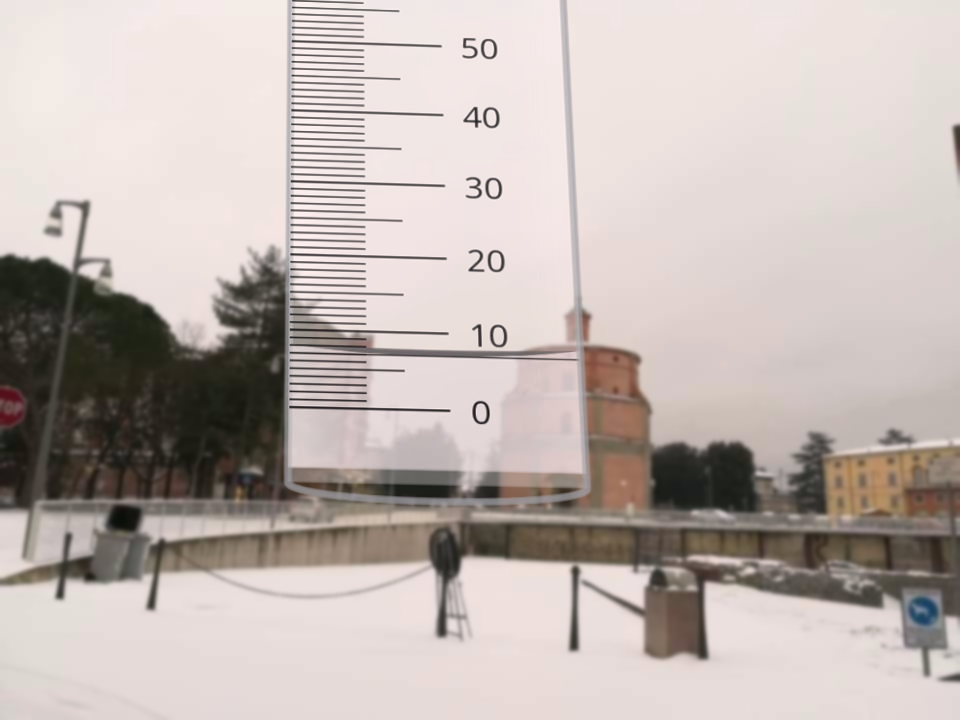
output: 7mL
